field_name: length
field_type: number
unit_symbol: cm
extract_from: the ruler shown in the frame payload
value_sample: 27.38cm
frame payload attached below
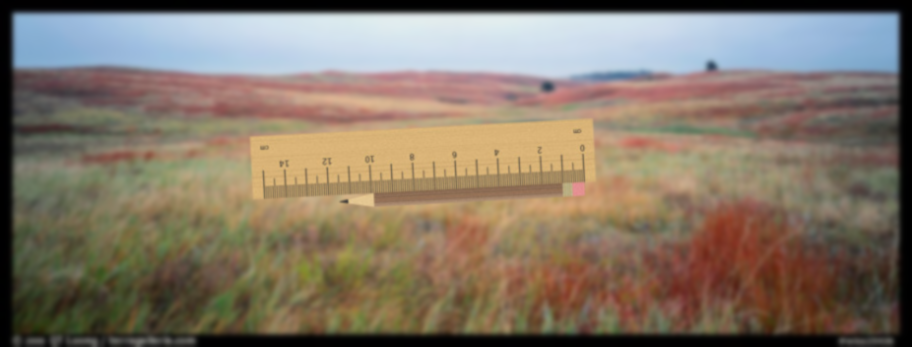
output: 11.5cm
